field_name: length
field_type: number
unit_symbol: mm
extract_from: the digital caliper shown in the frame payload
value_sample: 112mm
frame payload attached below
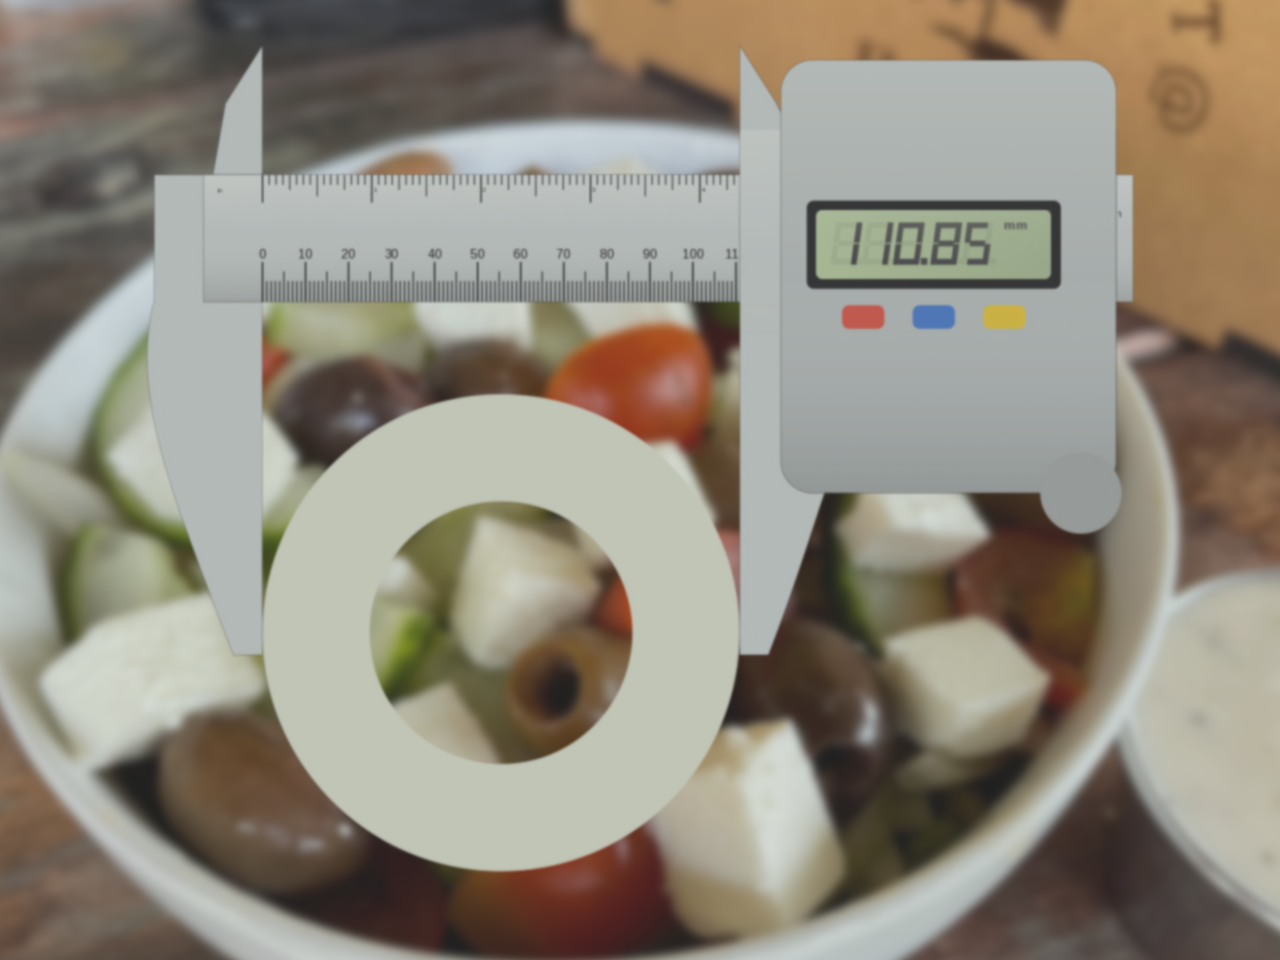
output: 110.85mm
